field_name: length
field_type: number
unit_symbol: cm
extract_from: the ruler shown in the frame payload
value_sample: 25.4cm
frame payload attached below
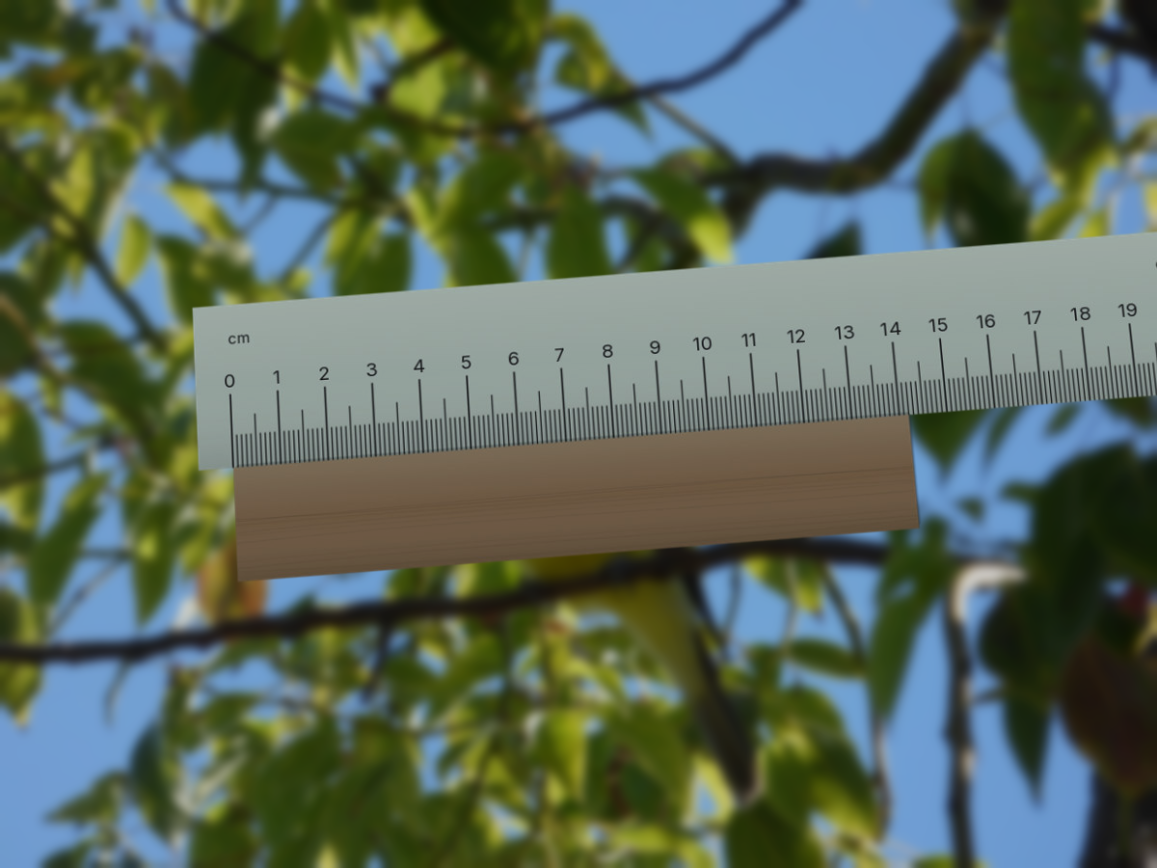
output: 14.2cm
